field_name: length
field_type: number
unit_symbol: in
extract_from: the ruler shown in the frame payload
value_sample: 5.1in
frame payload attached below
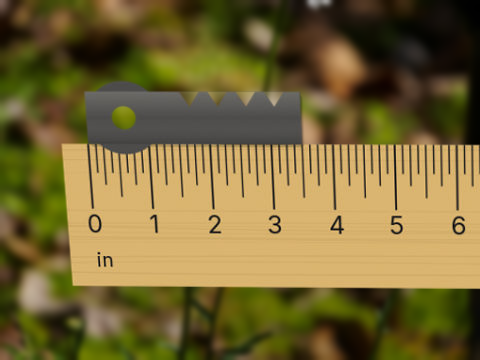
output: 3.5in
